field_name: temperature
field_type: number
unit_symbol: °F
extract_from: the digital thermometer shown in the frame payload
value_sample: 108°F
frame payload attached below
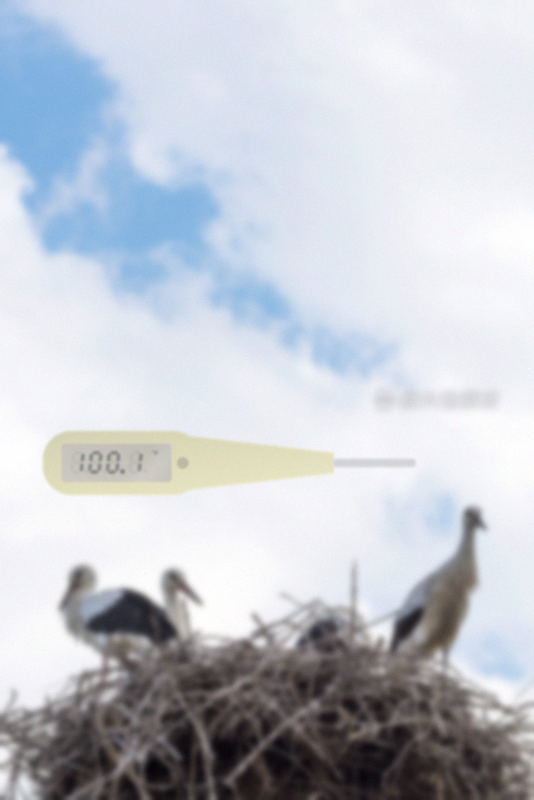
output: 100.1°F
